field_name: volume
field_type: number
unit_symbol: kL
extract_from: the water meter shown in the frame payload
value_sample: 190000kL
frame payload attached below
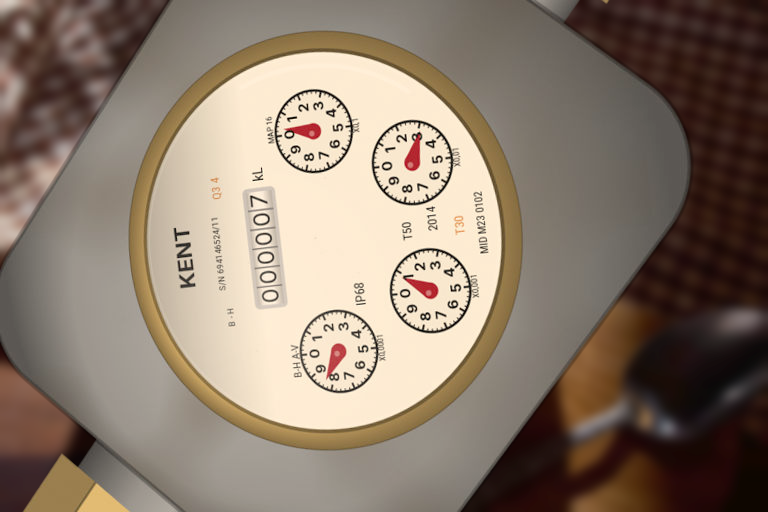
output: 7.0308kL
